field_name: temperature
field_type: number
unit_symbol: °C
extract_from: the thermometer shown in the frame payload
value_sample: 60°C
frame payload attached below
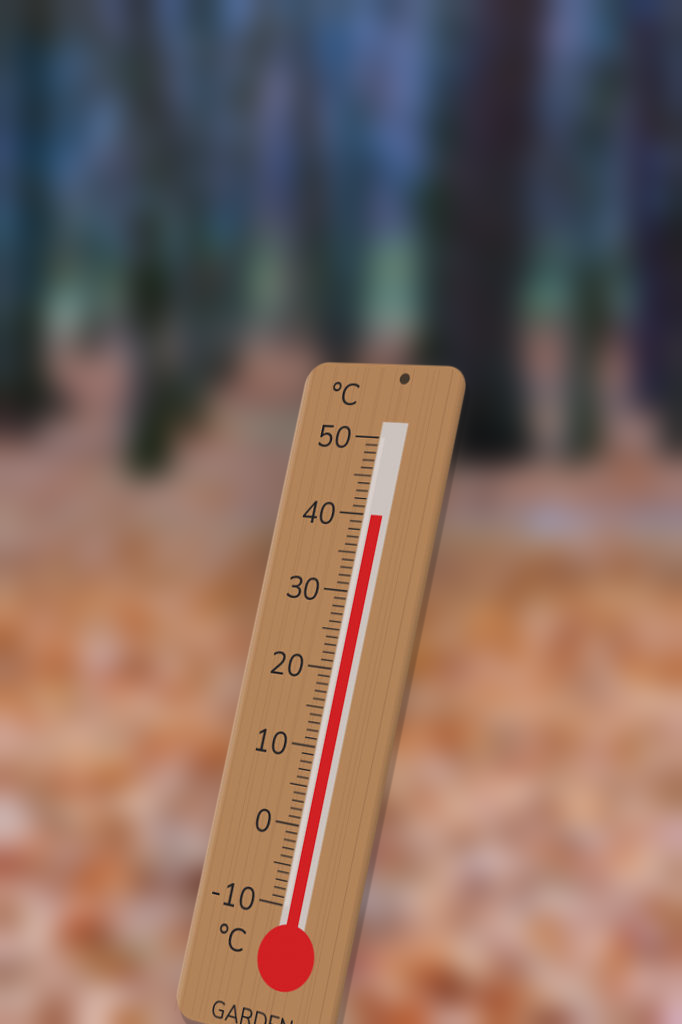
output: 40°C
